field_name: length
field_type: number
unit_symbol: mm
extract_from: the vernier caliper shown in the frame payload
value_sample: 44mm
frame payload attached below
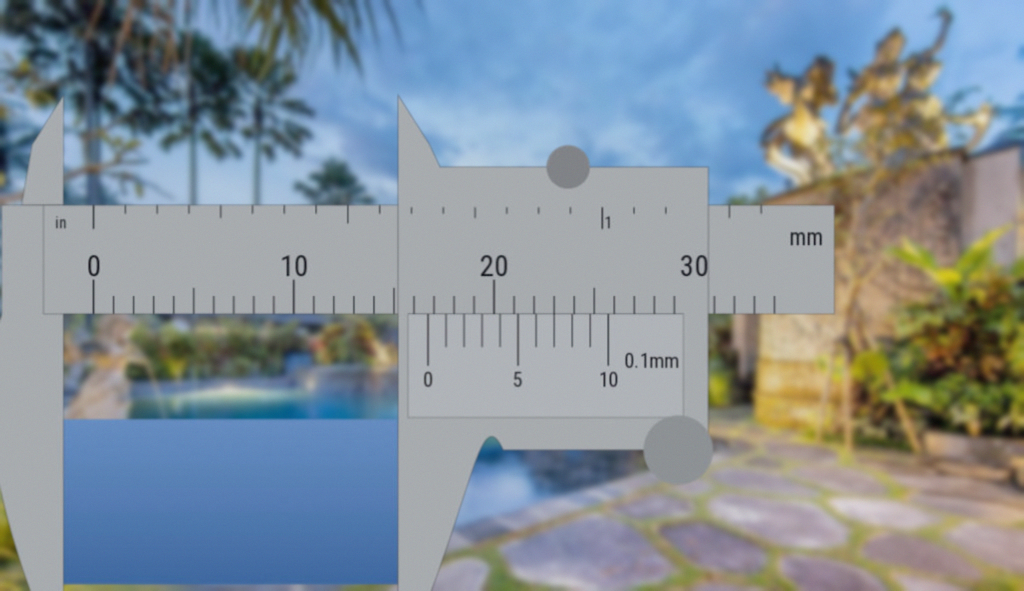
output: 16.7mm
